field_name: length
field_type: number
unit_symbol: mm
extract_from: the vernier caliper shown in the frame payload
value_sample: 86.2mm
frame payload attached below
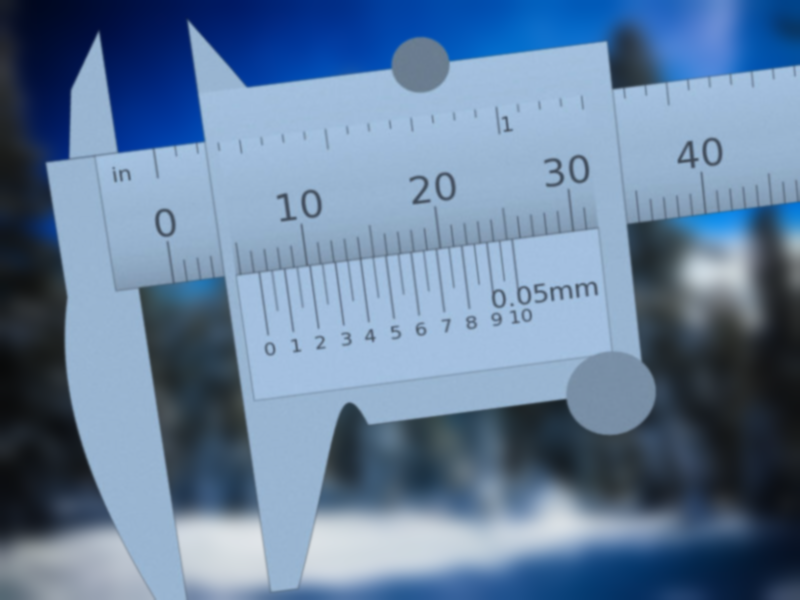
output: 6.4mm
